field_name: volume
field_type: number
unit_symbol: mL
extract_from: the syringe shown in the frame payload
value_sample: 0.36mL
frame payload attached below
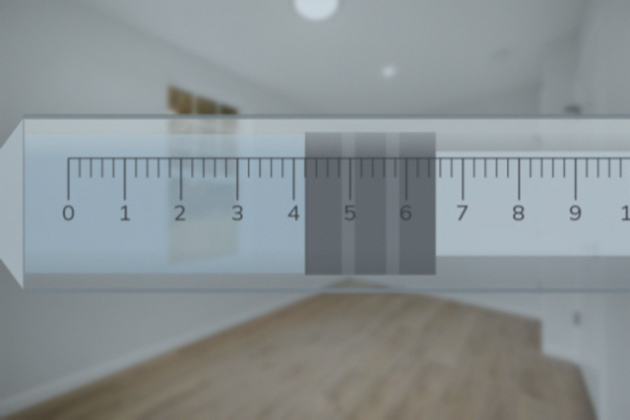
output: 4.2mL
